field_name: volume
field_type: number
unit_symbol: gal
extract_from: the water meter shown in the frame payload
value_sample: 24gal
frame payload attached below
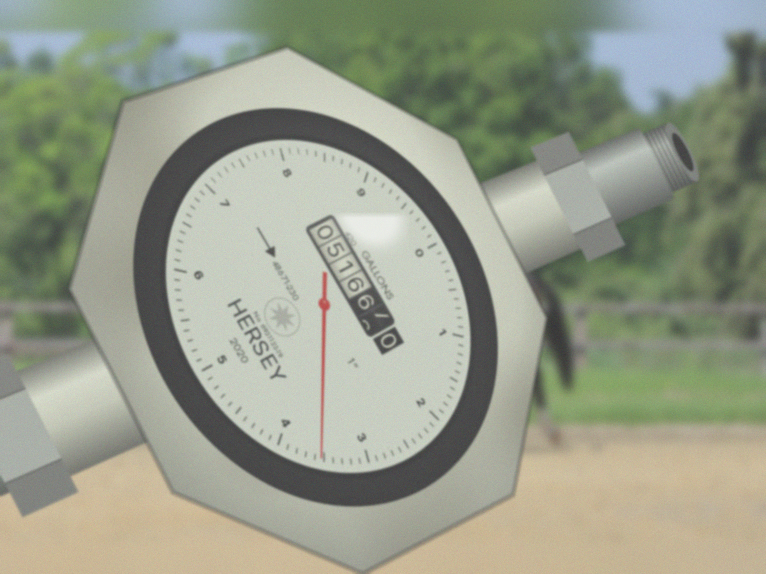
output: 516673.5gal
